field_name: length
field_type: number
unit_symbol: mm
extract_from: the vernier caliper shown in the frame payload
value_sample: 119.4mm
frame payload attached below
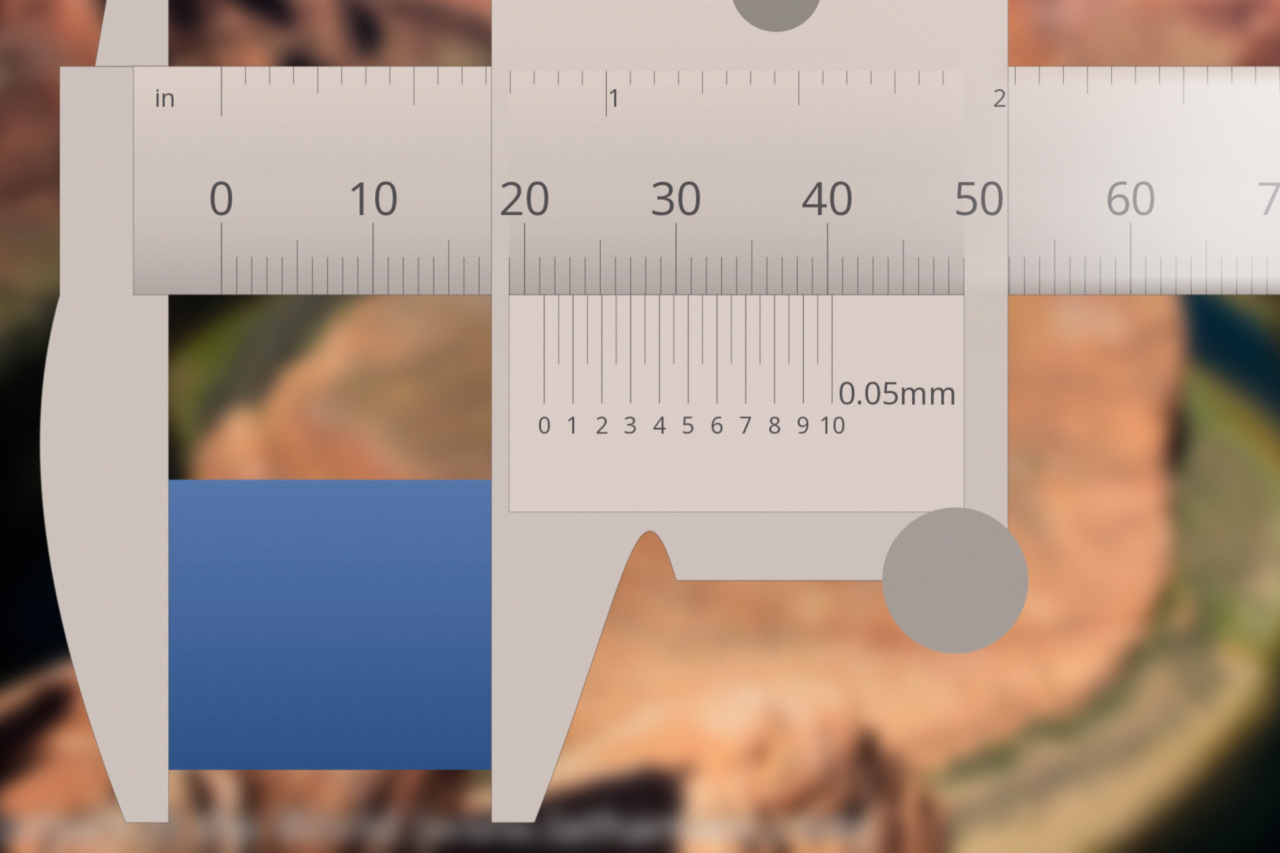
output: 21.3mm
